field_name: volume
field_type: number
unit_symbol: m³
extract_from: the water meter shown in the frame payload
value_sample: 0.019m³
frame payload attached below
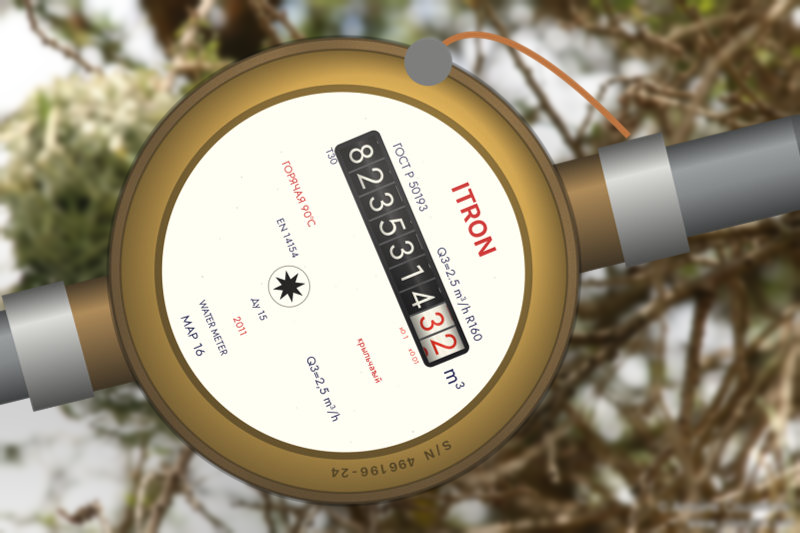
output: 8235314.32m³
